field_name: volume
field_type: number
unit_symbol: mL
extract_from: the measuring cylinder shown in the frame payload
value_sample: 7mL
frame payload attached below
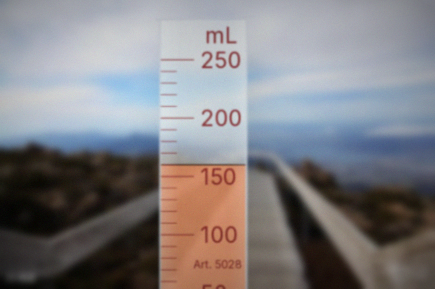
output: 160mL
